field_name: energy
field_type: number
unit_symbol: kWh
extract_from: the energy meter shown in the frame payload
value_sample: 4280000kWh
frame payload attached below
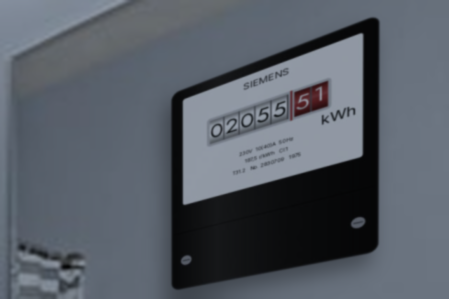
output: 2055.51kWh
